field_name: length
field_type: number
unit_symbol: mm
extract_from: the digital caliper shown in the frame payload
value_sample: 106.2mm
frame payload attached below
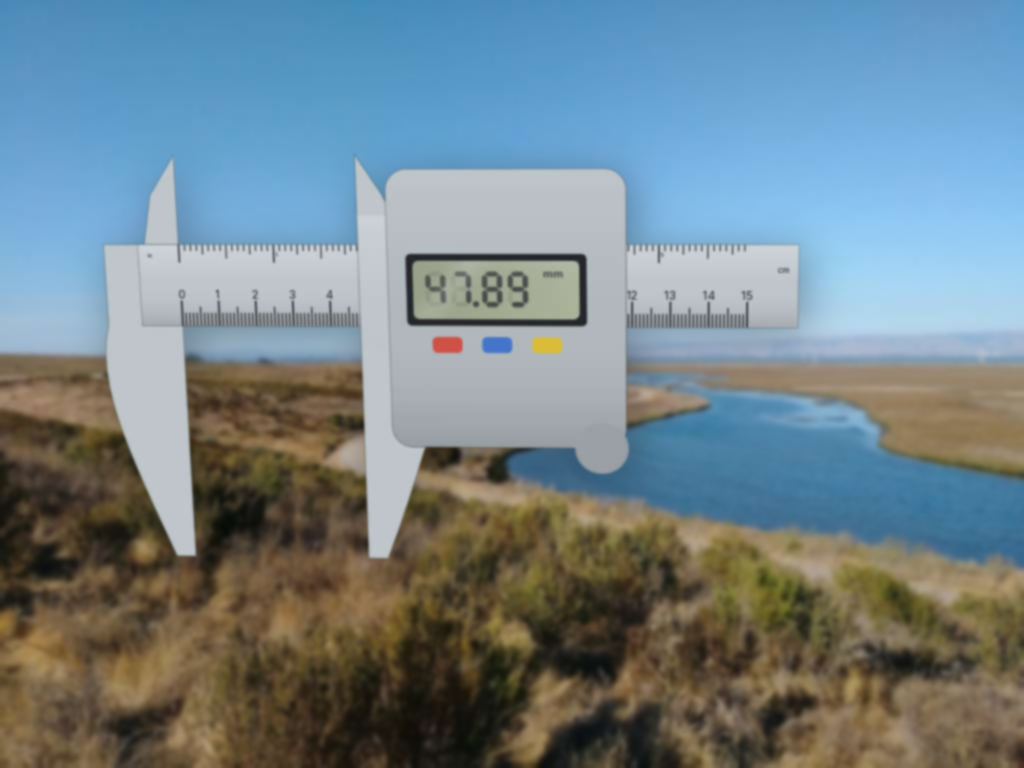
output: 47.89mm
